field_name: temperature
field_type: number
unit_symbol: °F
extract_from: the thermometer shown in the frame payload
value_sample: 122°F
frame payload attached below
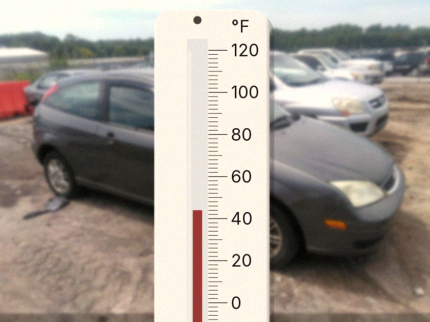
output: 44°F
